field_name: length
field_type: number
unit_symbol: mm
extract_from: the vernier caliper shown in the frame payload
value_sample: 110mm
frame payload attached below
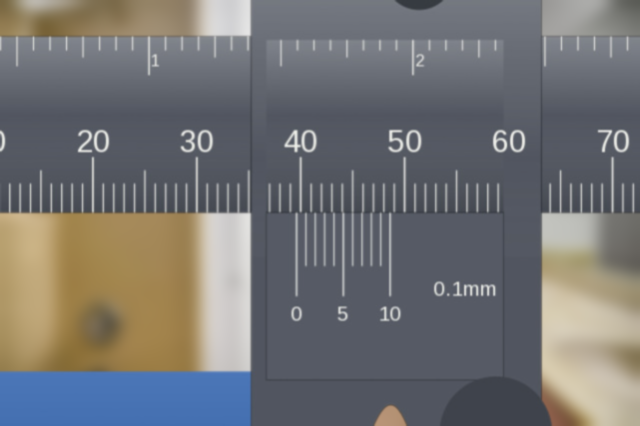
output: 39.6mm
